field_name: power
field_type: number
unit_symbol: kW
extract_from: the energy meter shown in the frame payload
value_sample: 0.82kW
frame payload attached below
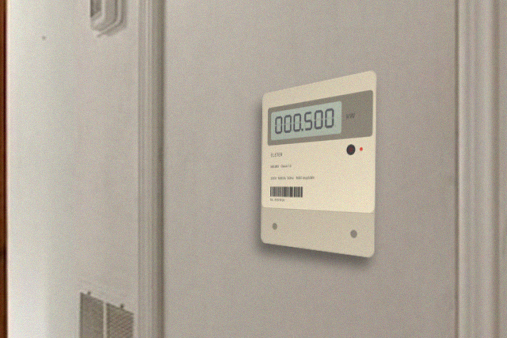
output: 0.500kW
